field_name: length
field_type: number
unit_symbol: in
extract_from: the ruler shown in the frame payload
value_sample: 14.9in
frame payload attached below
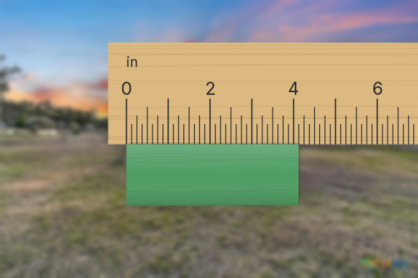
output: 4.125in
